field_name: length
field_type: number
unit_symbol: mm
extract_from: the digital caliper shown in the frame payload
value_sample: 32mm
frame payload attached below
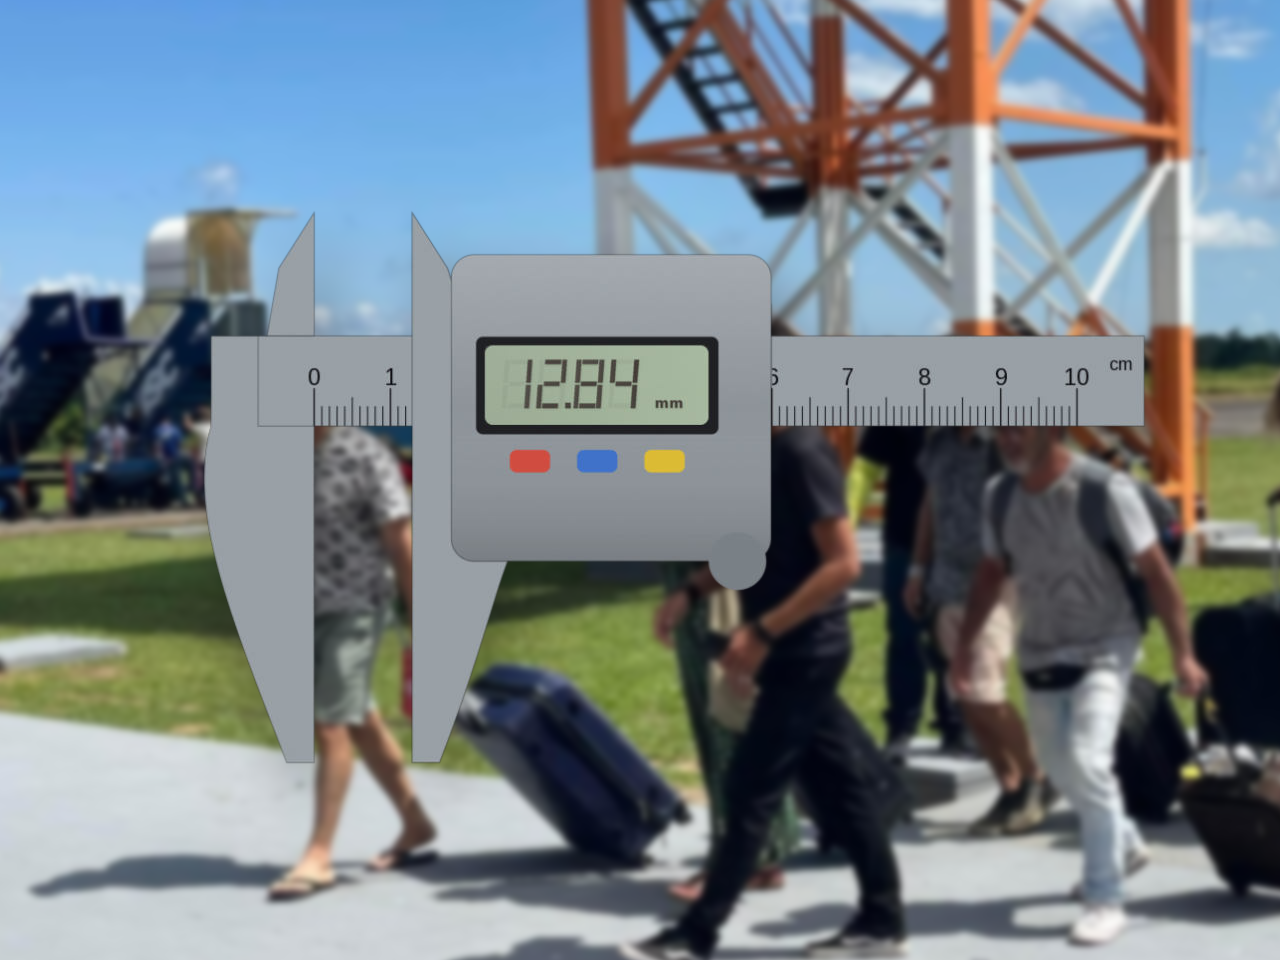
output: 12.84mm
